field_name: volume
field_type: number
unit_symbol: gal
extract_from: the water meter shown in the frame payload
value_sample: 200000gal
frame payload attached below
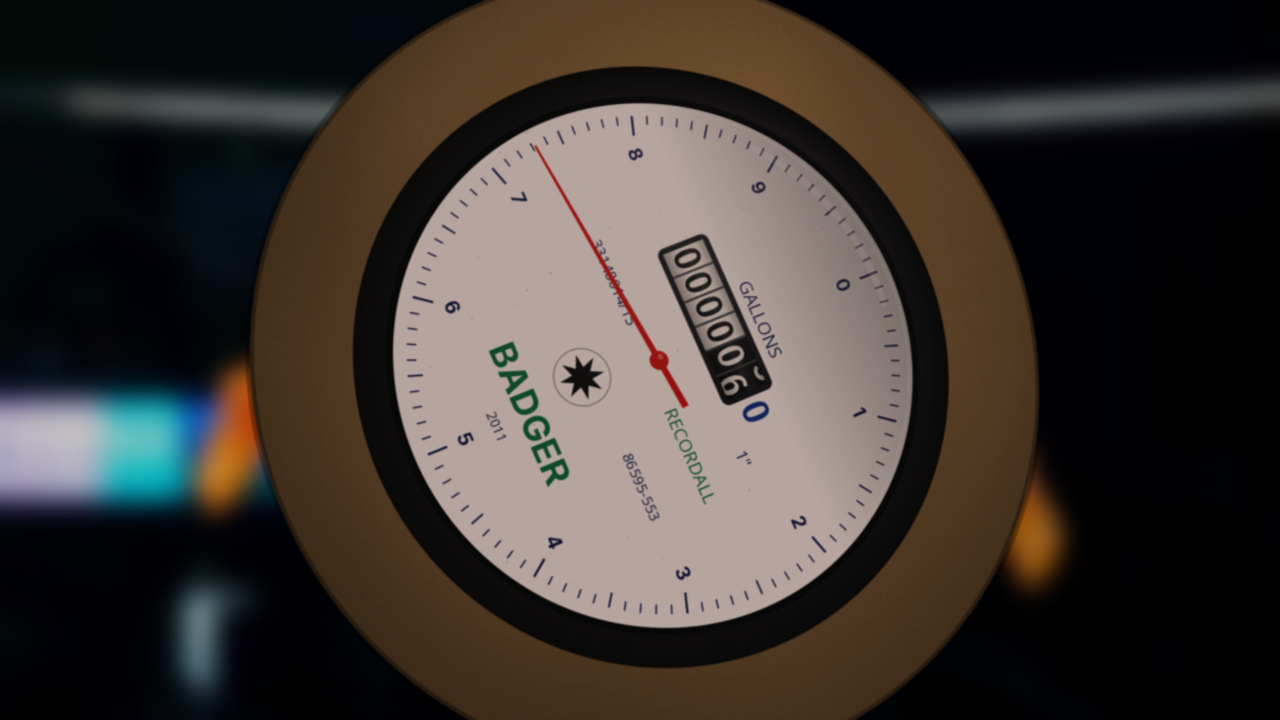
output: 57.3gal
